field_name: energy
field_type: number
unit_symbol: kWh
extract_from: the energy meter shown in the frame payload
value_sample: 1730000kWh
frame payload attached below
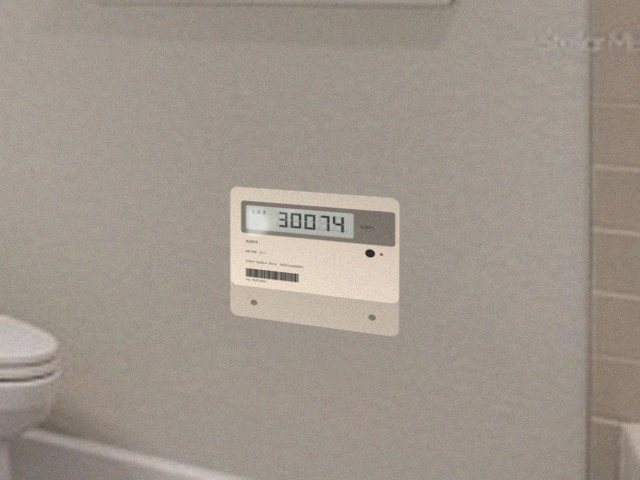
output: 30074kWh
